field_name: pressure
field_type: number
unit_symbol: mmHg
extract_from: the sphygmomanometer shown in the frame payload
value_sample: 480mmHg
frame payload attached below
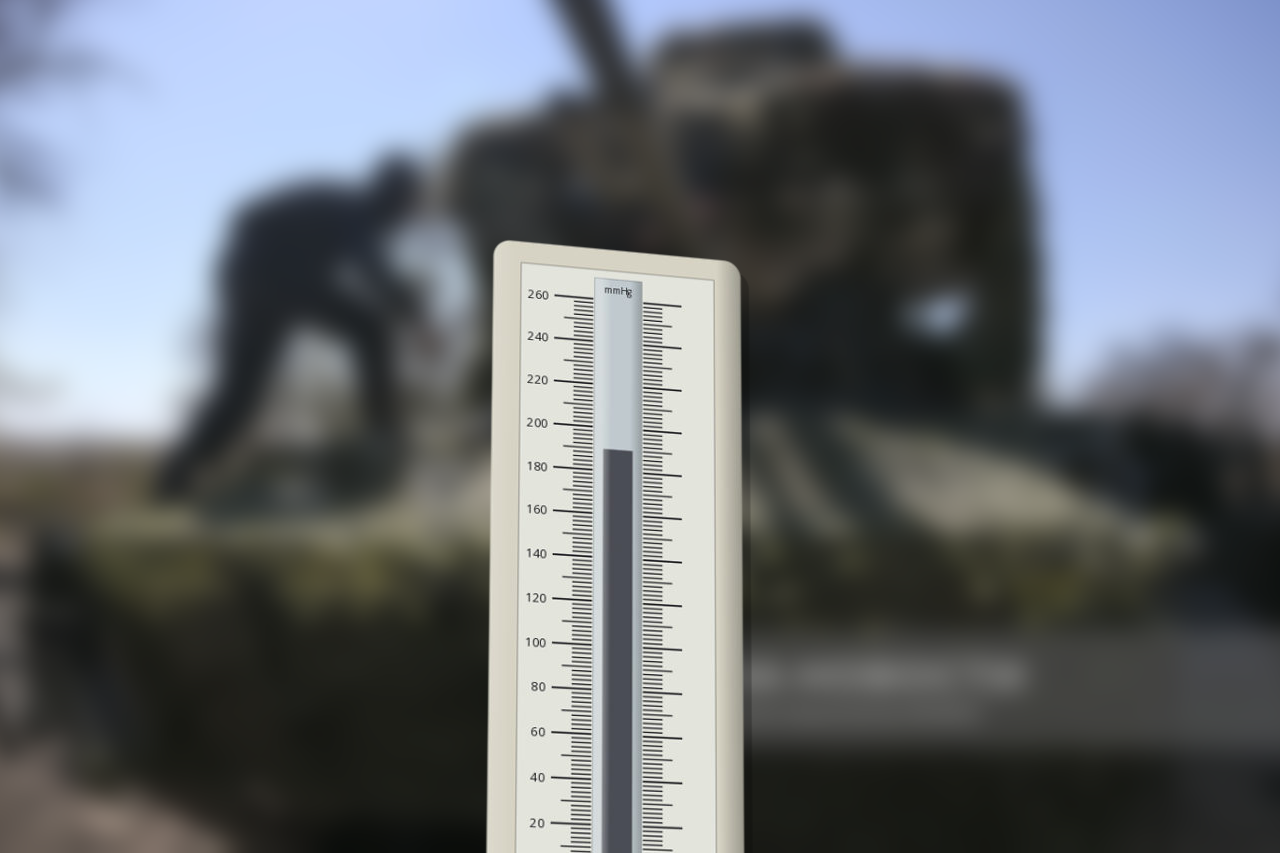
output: 190mmHg
